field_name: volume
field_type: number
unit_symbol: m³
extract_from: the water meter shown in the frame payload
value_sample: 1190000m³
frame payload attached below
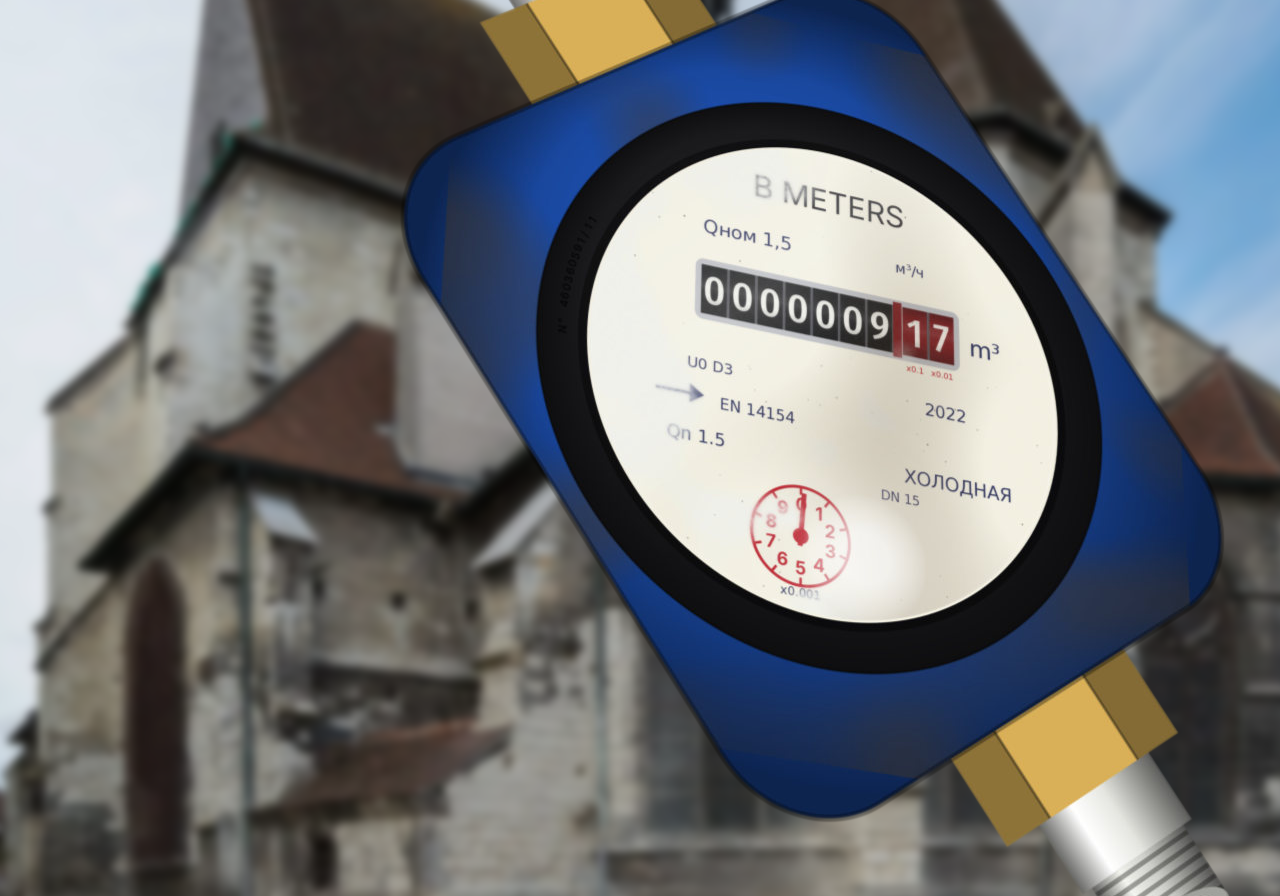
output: 9.170m³
